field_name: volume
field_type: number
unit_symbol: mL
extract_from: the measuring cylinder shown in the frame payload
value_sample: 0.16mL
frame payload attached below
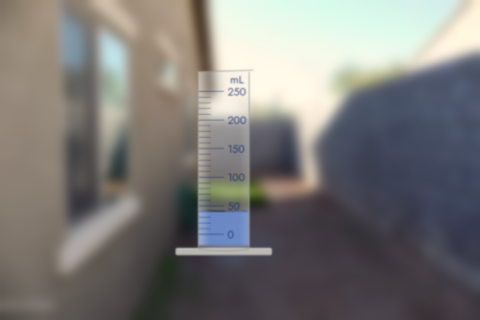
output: 40mL
